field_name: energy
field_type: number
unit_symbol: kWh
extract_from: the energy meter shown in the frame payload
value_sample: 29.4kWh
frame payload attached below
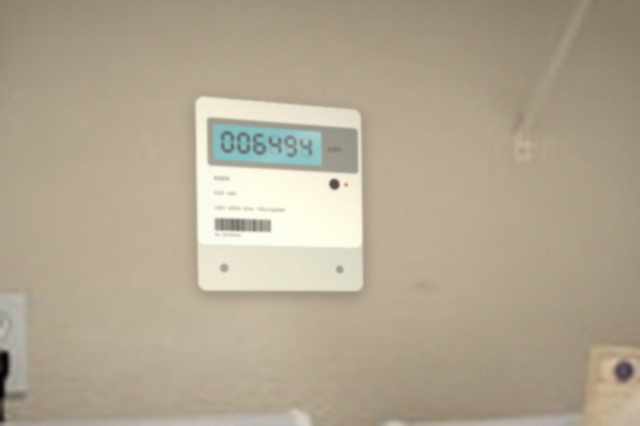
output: 6494kWh
